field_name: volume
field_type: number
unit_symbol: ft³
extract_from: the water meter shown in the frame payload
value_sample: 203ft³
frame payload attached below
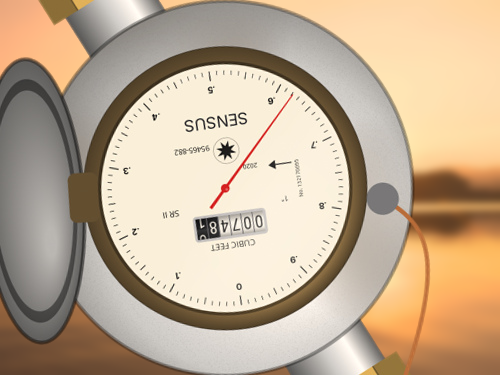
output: 7480.62ft³
